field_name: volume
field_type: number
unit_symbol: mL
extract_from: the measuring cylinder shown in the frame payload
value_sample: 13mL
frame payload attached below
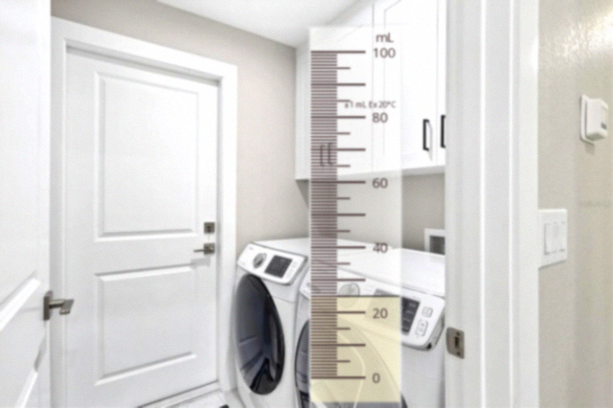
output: 25mL
